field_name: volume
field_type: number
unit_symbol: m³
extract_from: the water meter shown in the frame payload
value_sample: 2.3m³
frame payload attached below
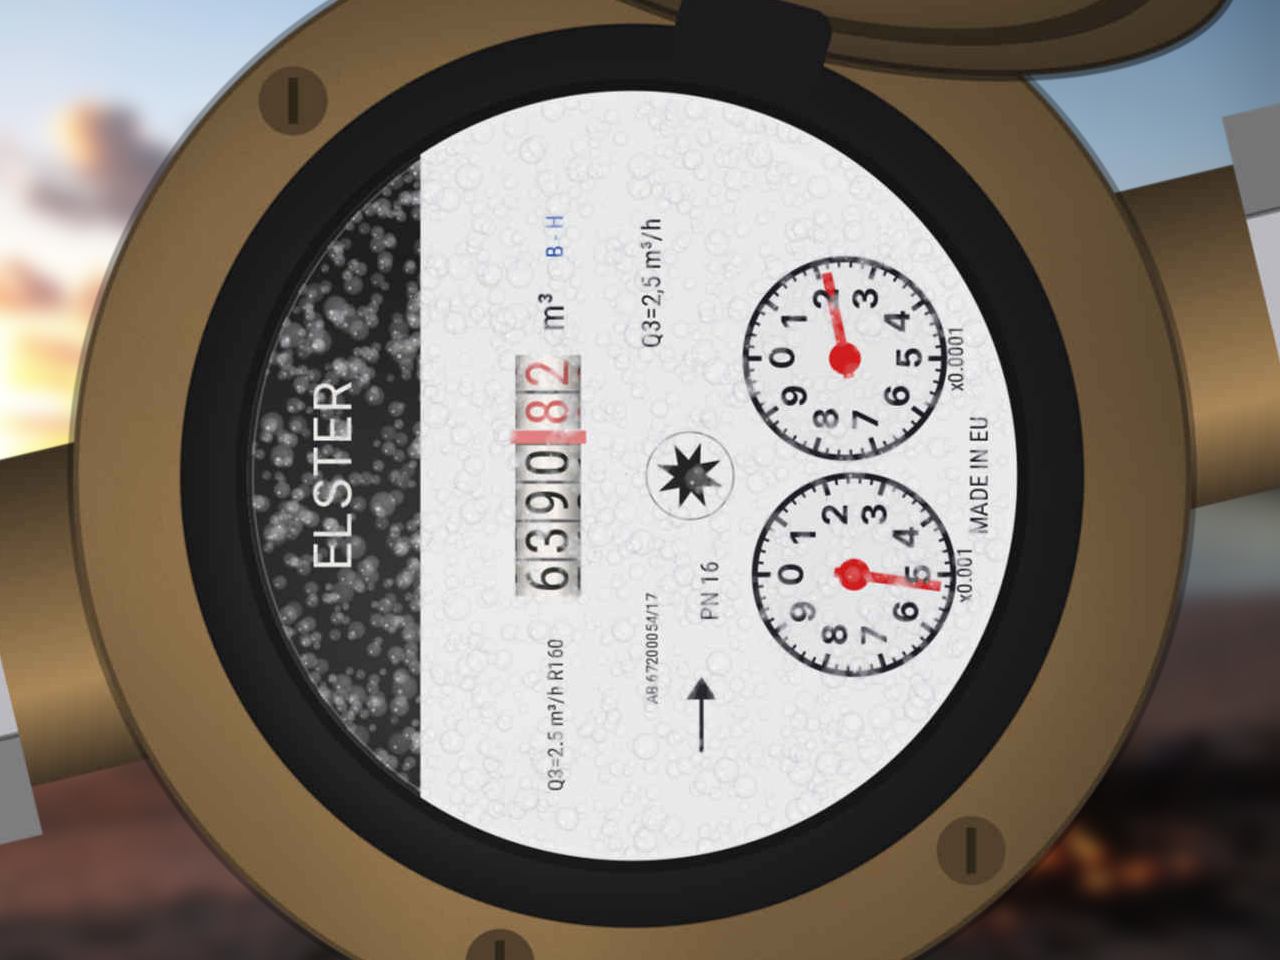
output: 6390.8252m³
